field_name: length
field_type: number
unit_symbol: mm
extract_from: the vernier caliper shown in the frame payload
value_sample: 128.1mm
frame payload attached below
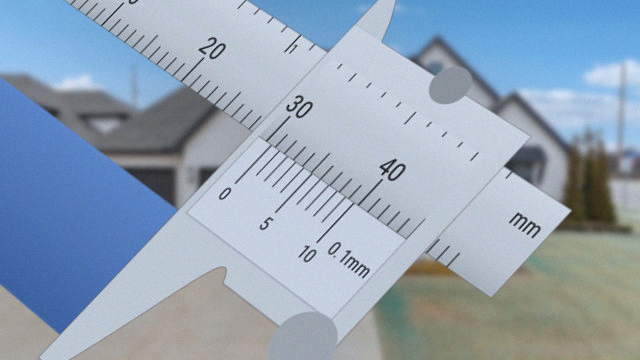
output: 30.6mm
